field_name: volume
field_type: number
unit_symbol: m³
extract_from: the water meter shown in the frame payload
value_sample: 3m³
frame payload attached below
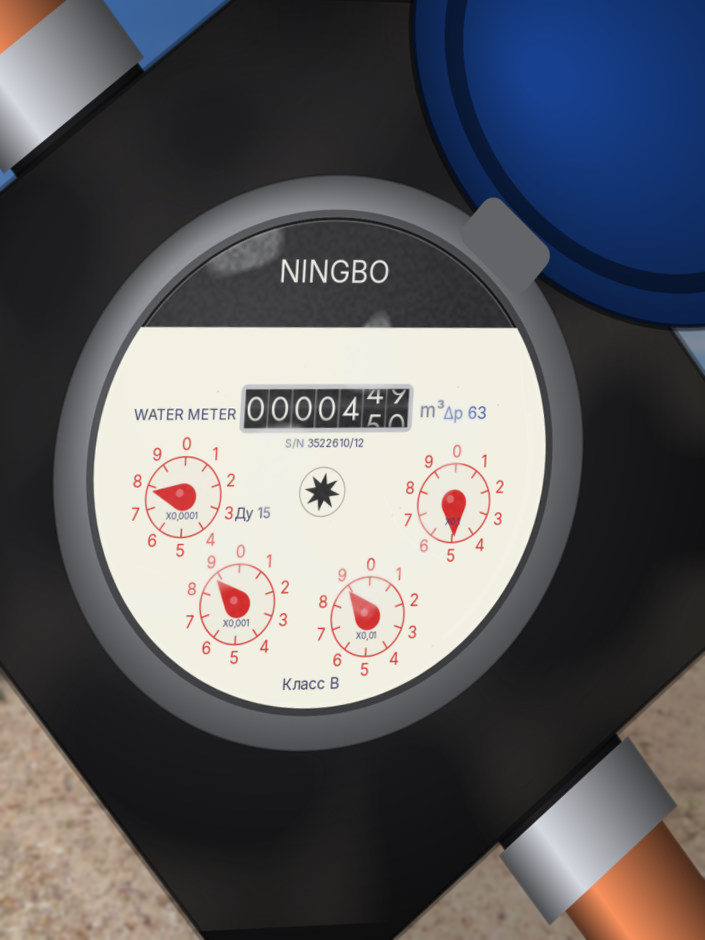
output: 449.4887m³
